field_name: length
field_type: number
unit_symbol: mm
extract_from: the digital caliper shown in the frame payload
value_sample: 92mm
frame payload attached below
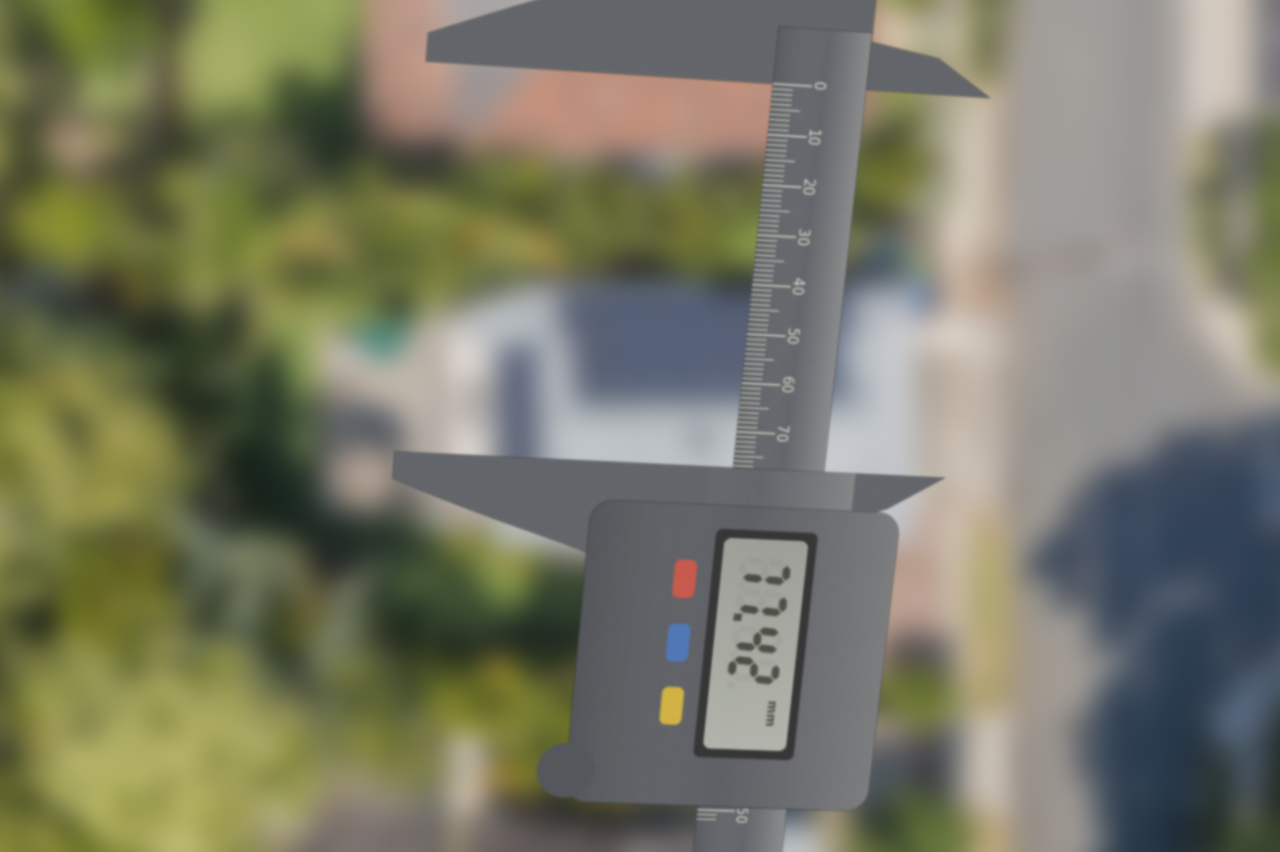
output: 77.42mm
